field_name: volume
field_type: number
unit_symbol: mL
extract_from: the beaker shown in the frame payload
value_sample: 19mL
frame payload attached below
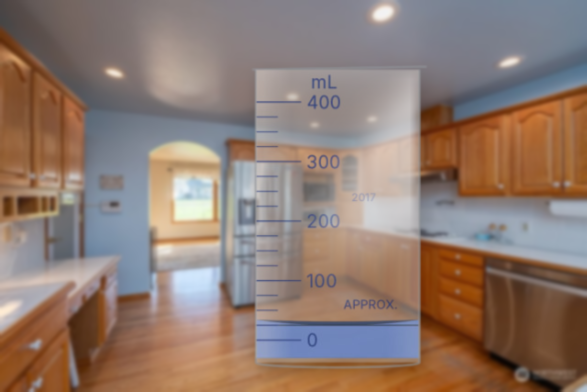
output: 25mL
